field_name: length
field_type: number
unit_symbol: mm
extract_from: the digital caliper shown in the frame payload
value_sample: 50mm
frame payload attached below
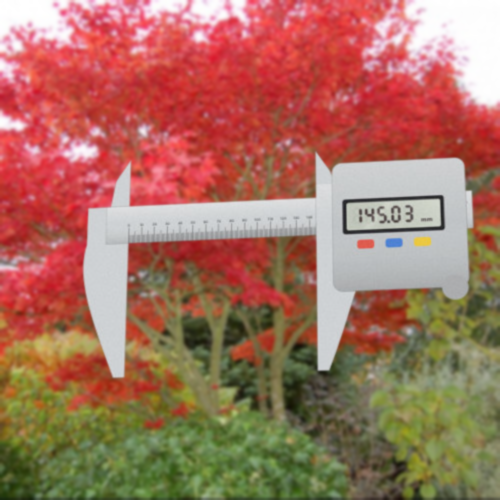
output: 145.03mm
